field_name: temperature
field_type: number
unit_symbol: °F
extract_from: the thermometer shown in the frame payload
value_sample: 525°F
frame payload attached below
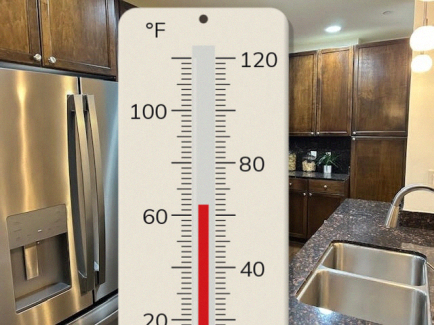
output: 64°F
